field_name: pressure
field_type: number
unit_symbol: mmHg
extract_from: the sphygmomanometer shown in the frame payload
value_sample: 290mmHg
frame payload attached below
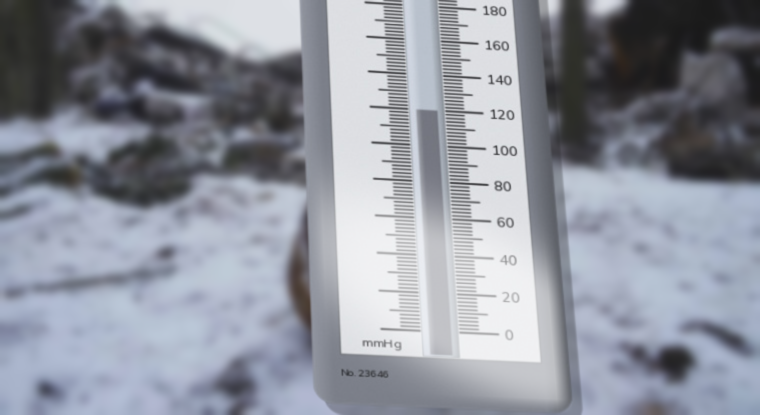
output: 120mmHg
